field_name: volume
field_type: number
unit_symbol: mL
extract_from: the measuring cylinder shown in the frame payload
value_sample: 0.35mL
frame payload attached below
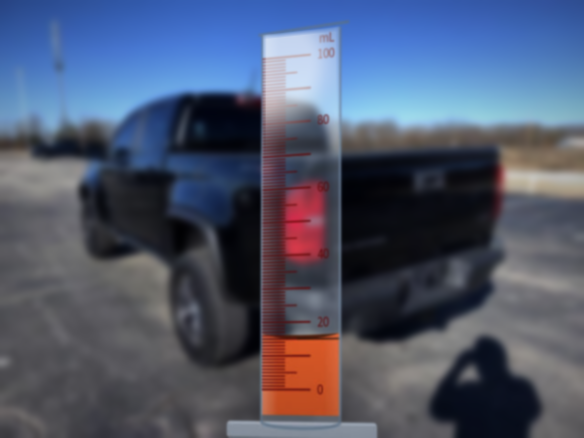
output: 15mL
